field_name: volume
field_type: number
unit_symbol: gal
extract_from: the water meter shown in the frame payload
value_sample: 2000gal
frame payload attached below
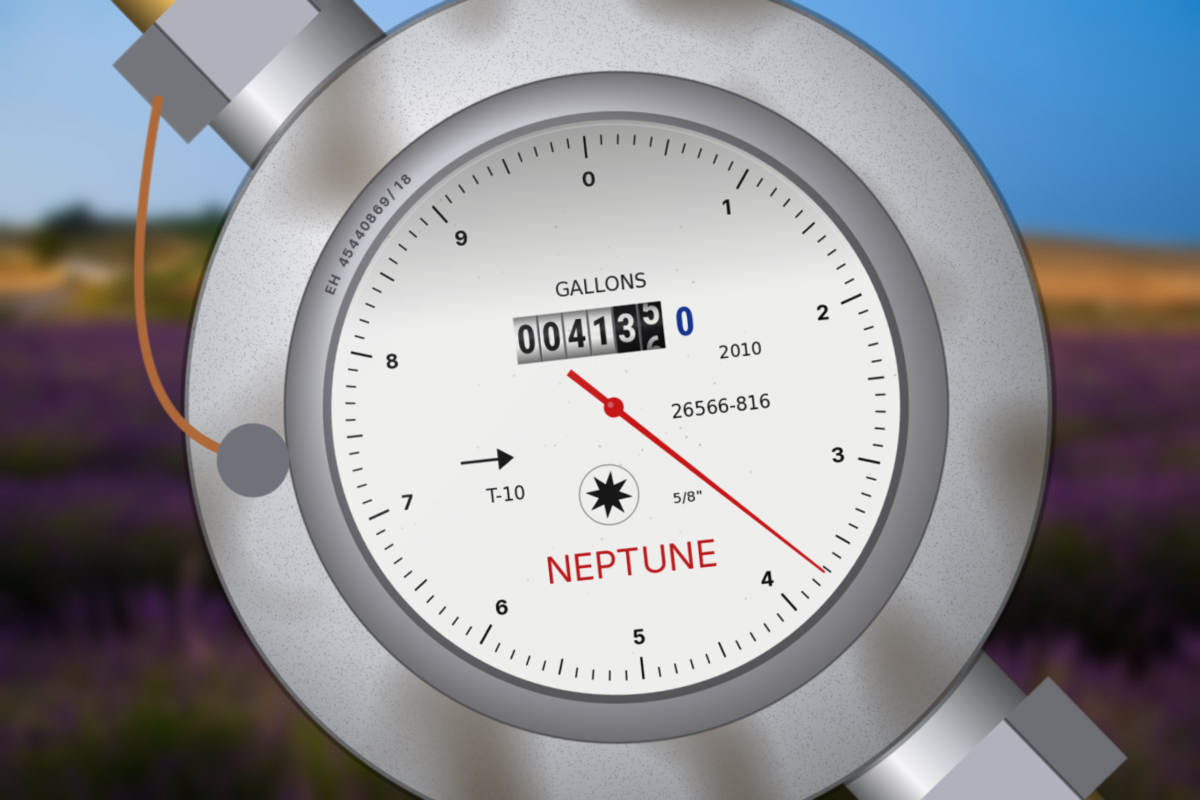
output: 41353.7gal
